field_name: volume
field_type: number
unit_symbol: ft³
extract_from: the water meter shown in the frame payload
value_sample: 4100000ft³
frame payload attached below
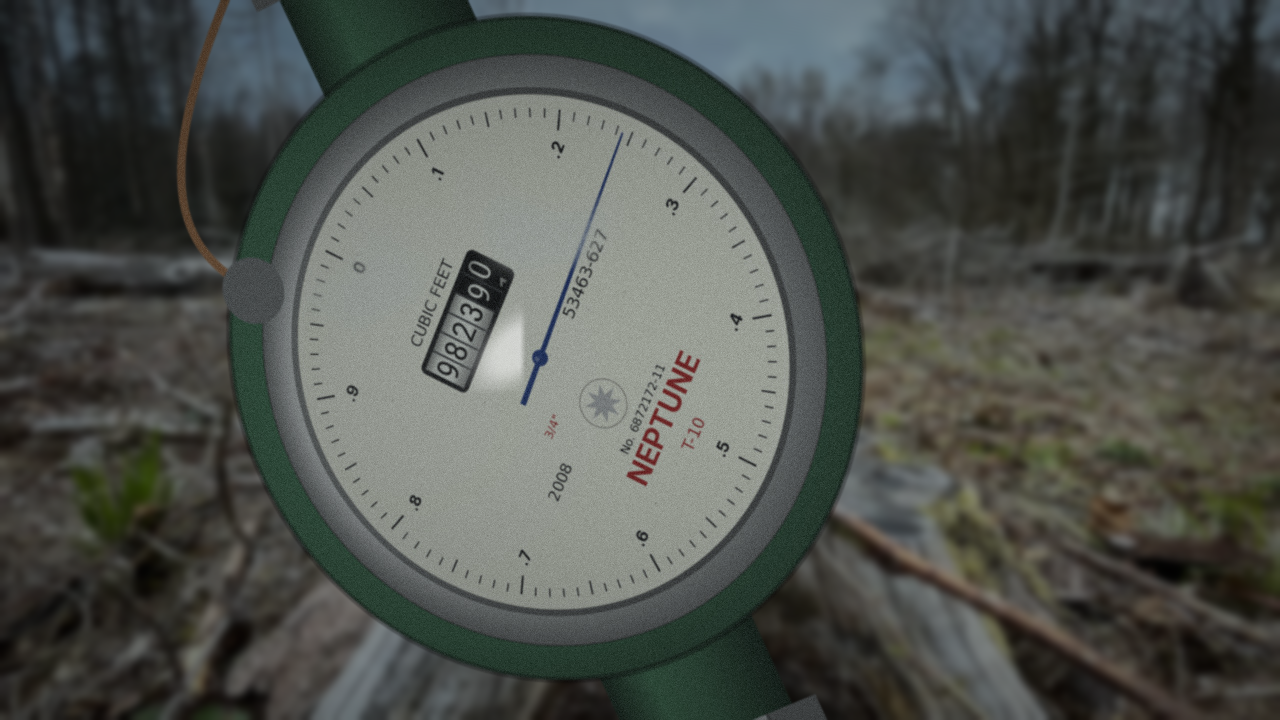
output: 982390.24ft³
